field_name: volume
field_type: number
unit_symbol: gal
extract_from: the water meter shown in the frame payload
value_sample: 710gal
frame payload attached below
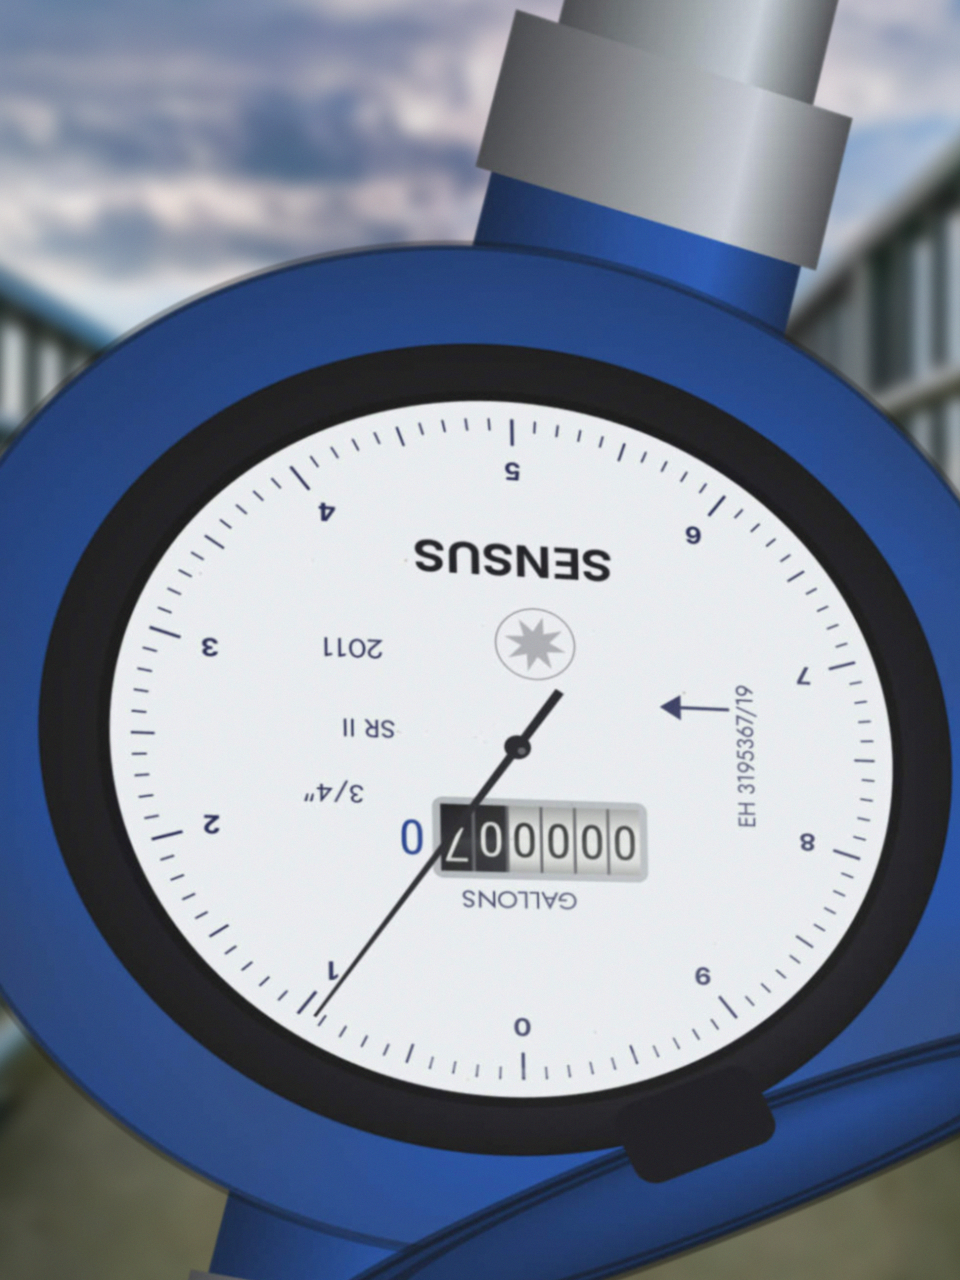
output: 70.9gal
